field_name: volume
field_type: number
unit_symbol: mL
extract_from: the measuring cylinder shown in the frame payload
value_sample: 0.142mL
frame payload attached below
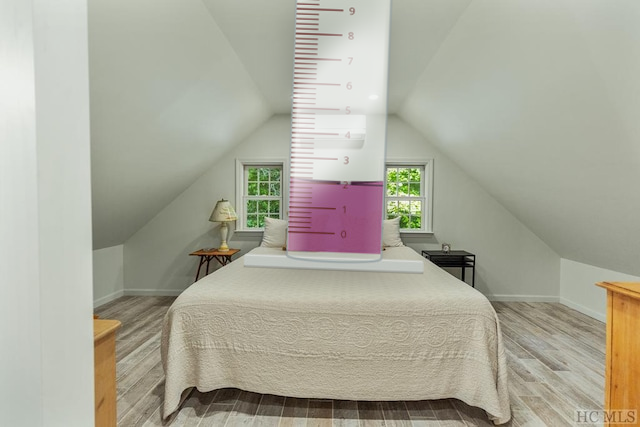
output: 2mL
